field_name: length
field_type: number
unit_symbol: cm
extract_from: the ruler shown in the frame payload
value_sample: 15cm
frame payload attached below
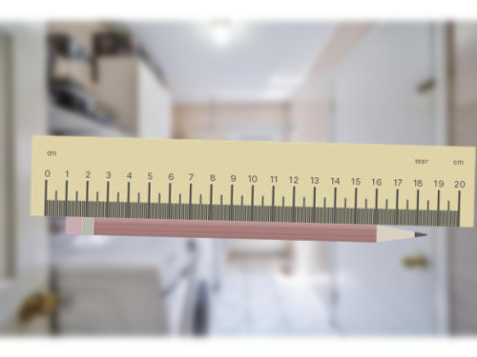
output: 17.5cm
